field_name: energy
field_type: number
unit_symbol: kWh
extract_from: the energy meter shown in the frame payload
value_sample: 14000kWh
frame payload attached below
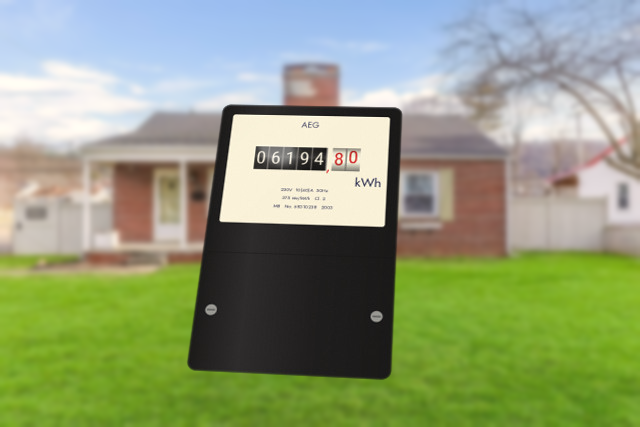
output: 6194.80kWh
